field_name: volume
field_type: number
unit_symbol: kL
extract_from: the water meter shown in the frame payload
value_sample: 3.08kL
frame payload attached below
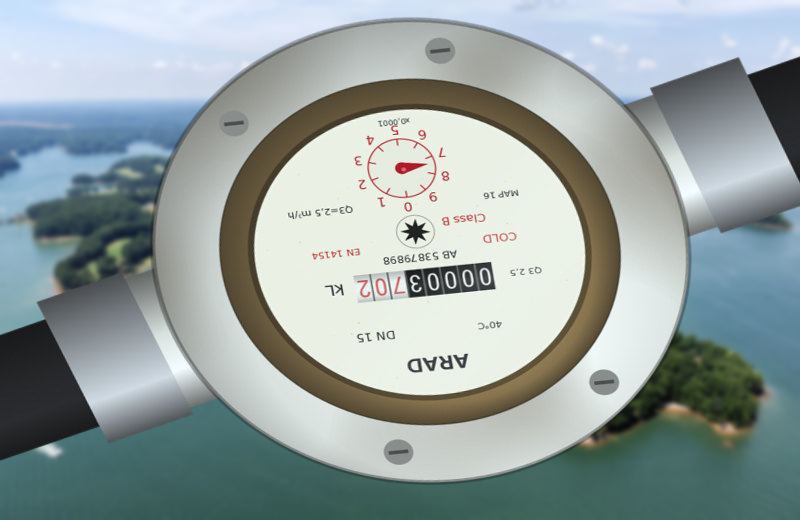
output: 3.7027kL
